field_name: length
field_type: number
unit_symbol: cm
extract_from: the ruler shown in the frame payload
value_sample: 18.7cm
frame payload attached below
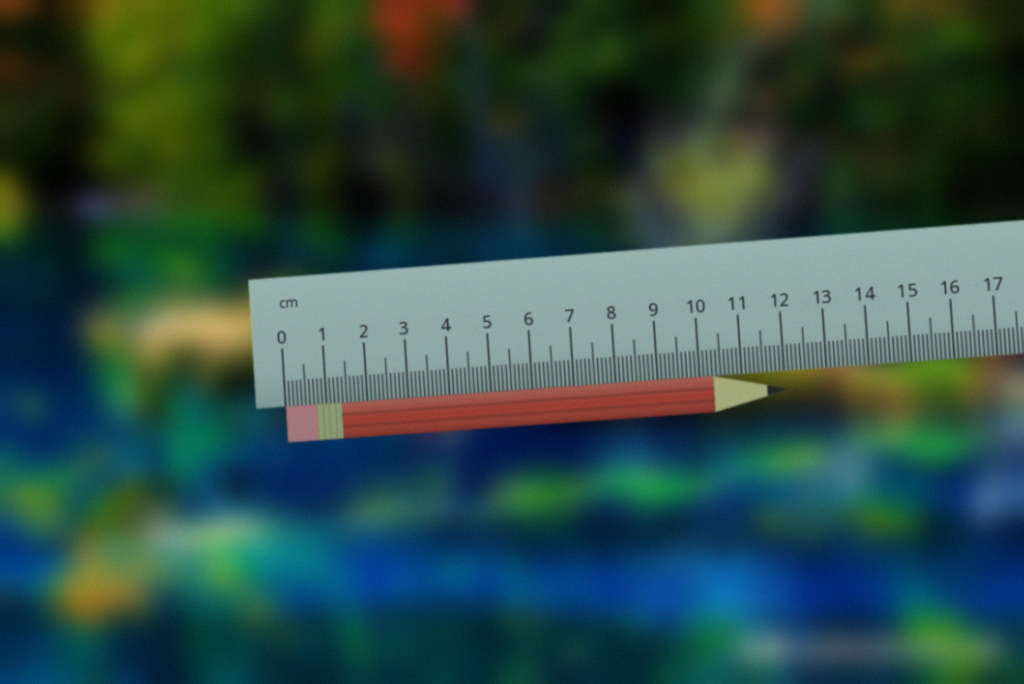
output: 12cm
